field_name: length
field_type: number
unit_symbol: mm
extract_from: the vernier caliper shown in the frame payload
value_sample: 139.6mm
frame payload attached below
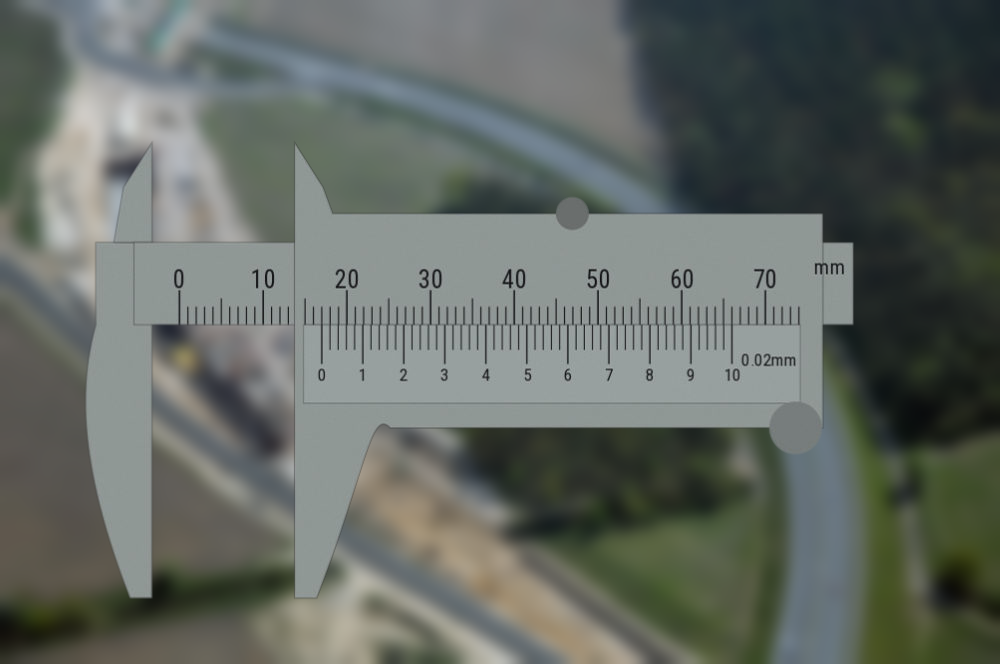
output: 17.0mm
